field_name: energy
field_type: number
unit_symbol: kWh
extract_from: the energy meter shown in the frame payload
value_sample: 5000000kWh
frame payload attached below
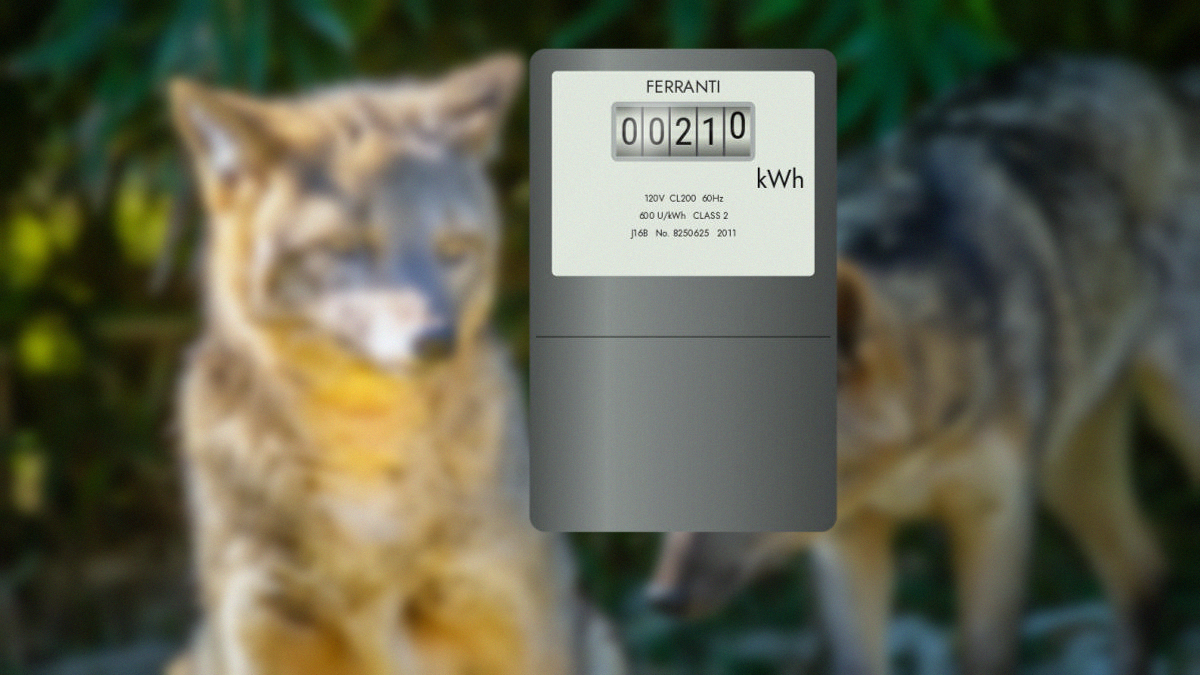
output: 210kWh
